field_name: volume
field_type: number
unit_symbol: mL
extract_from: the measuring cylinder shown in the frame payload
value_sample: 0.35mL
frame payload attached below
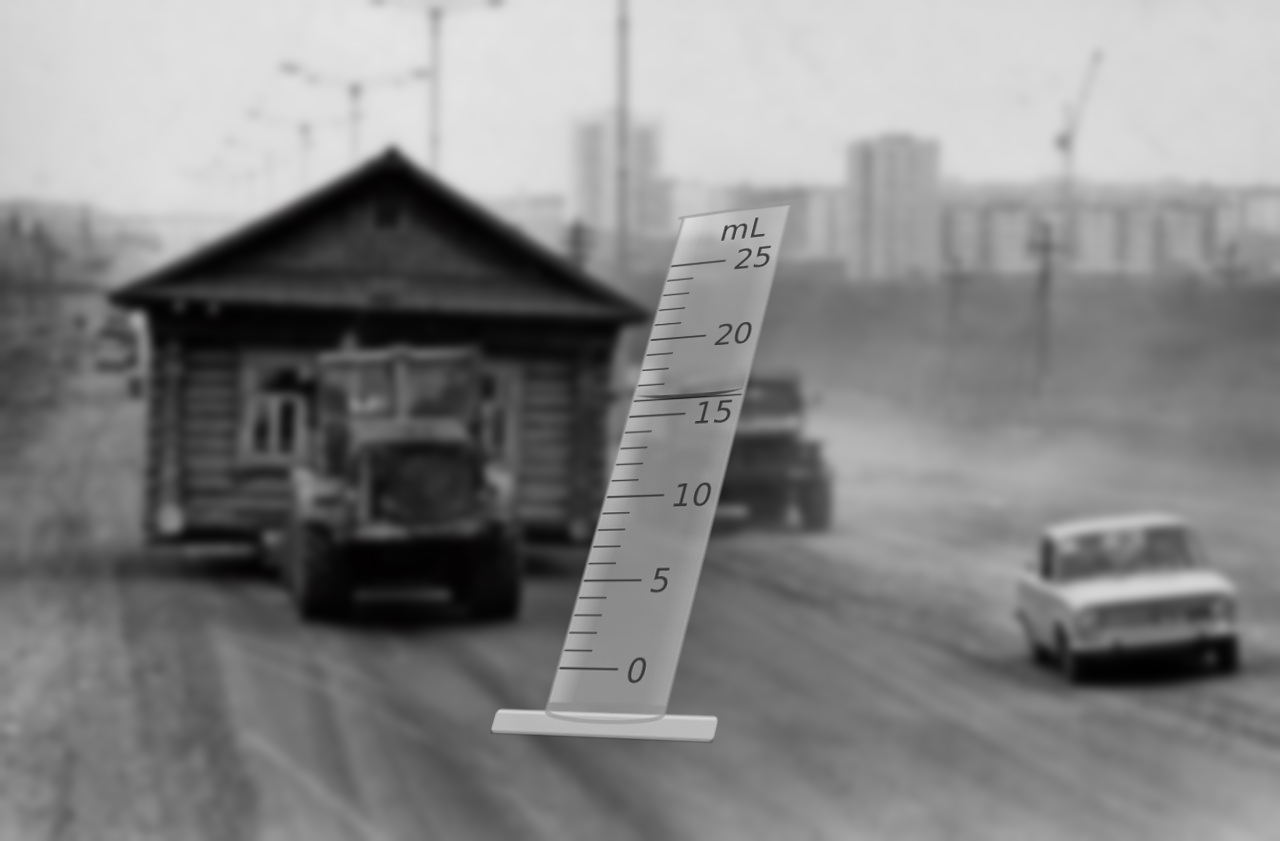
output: 16mL
